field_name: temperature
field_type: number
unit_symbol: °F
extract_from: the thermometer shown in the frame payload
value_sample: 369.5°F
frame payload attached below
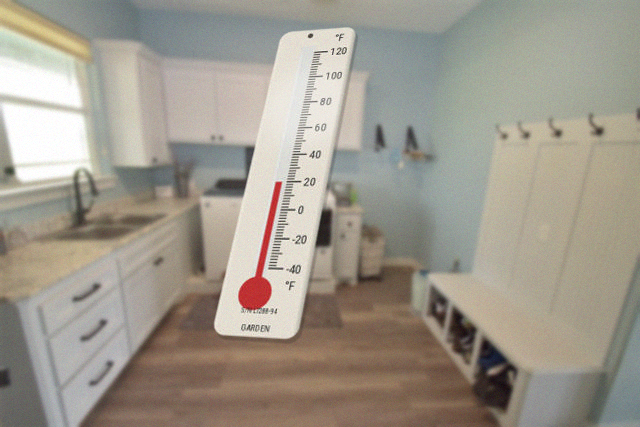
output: 20°F
